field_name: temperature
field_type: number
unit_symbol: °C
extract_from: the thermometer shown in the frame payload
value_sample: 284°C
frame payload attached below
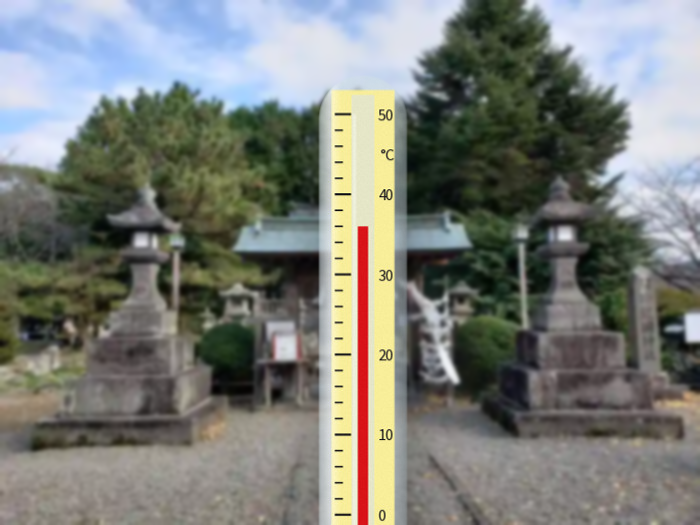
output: 36°C
